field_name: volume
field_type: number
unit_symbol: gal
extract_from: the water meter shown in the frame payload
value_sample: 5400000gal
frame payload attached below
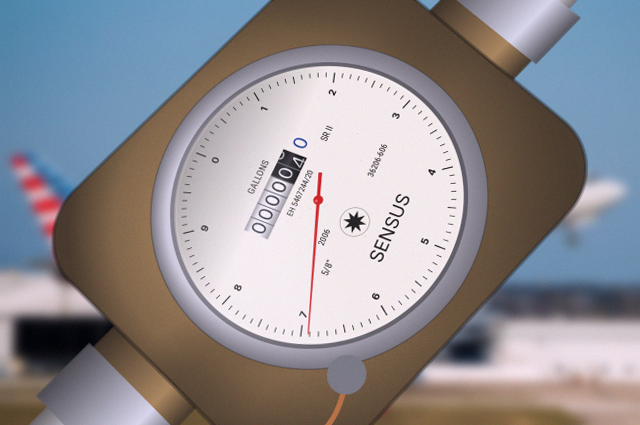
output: 36.9gal
